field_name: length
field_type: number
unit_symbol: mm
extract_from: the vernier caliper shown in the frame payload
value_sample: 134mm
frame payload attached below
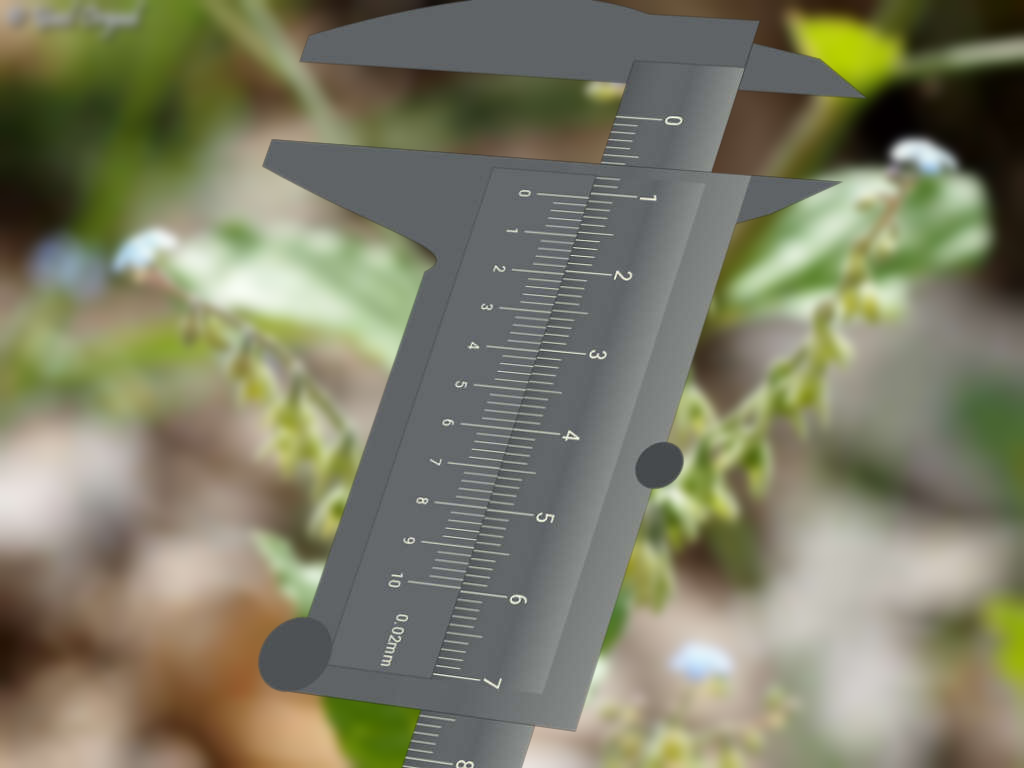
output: 10.6mm
